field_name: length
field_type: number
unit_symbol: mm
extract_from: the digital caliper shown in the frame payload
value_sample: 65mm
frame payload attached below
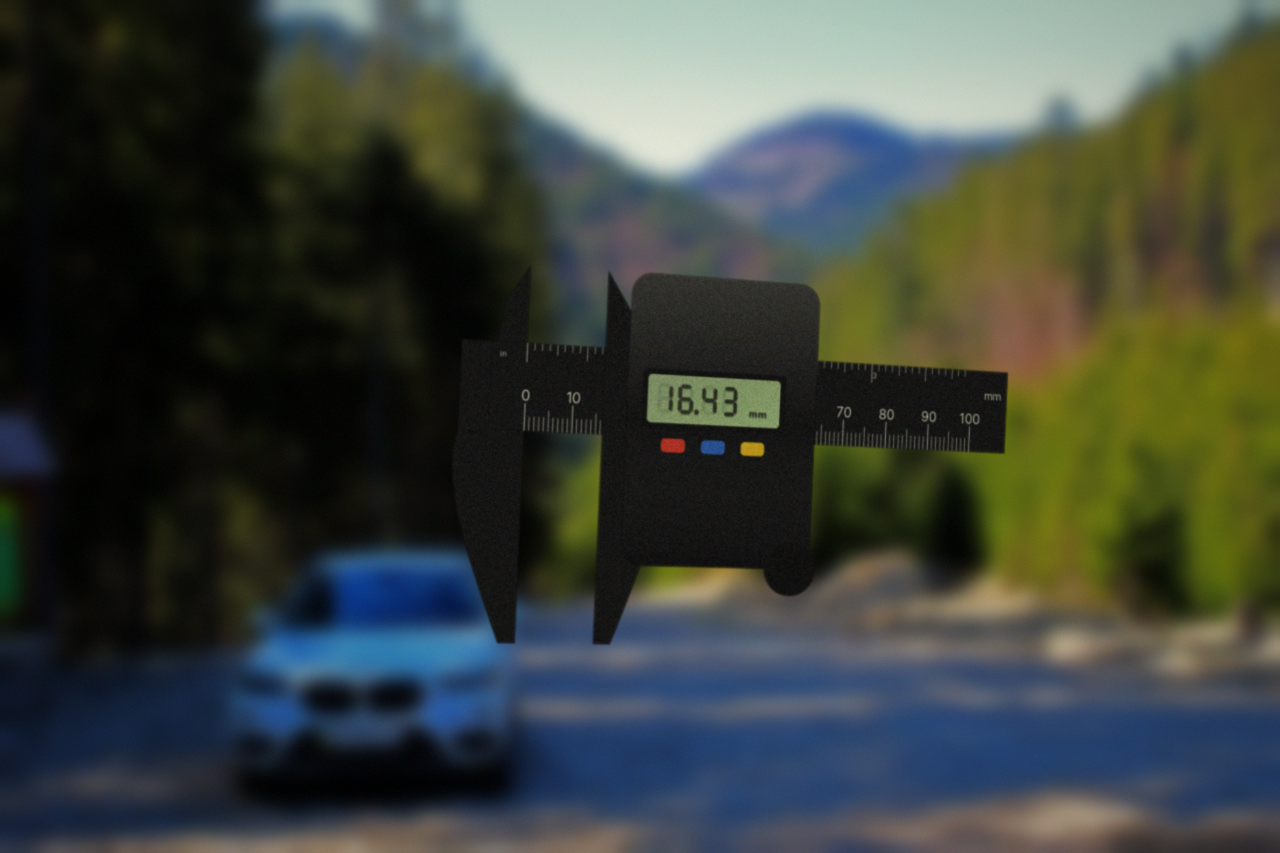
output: 16.43mm
